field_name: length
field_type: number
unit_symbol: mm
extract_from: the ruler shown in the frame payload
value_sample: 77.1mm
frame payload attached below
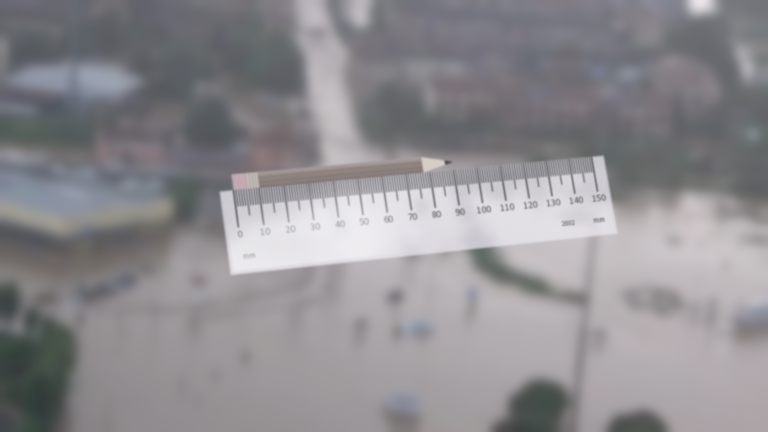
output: 90mm
